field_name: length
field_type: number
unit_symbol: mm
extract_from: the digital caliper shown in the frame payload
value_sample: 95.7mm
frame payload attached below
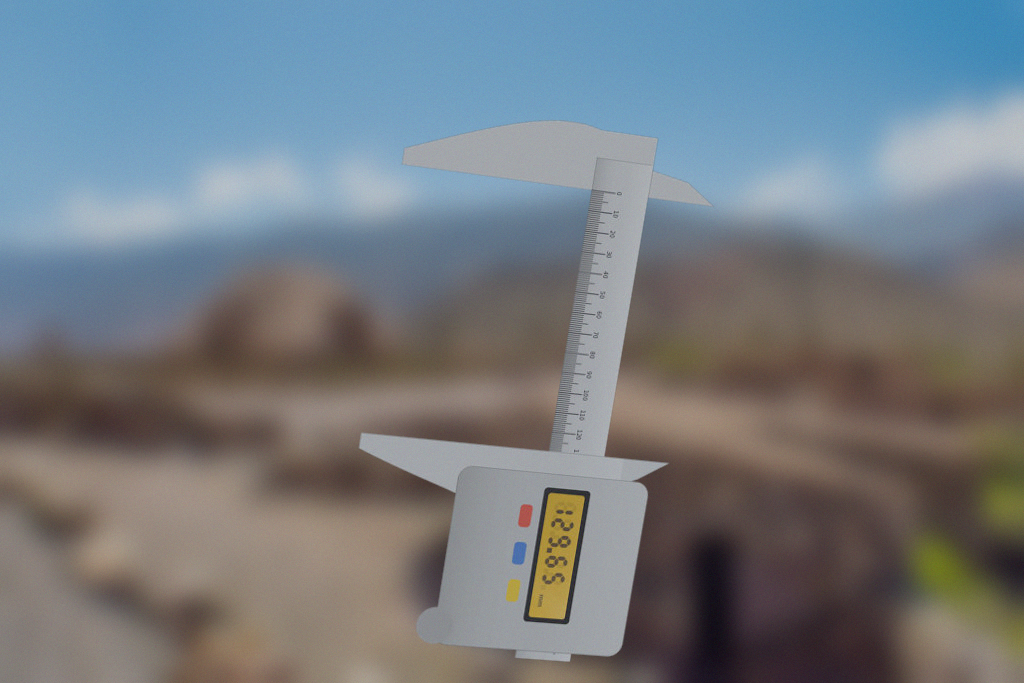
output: 129.65mm
